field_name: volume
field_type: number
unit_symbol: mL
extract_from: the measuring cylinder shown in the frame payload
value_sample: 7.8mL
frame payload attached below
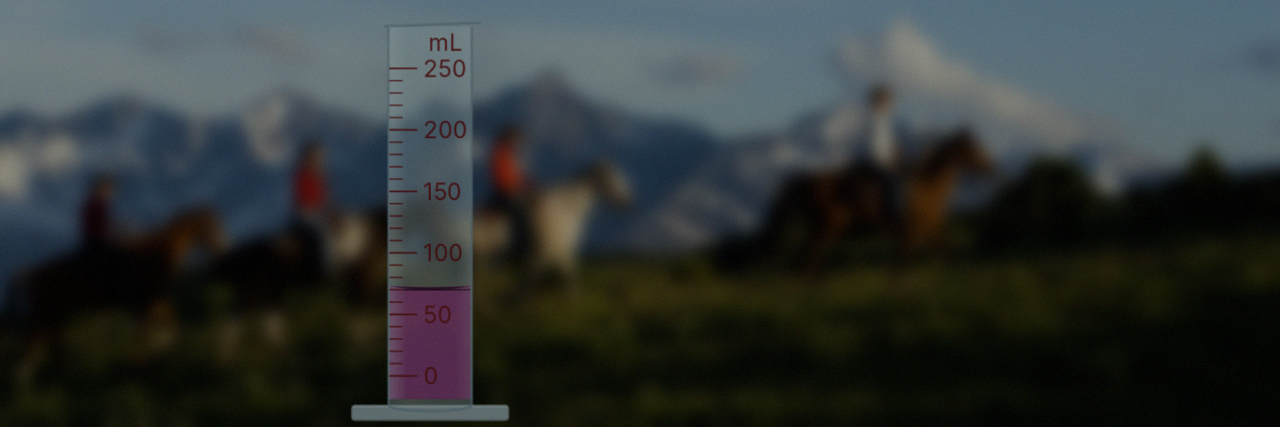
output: 70mL
